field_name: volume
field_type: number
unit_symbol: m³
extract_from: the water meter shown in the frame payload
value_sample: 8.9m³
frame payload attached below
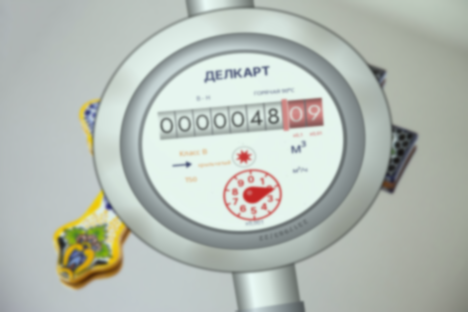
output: 48.092m³
